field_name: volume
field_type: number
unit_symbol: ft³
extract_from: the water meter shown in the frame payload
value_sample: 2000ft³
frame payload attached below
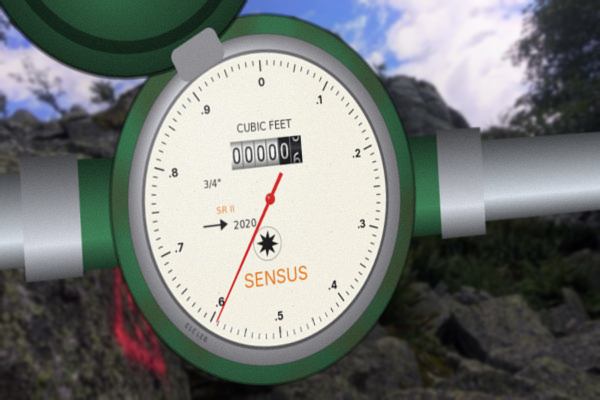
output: 5.59ft³
